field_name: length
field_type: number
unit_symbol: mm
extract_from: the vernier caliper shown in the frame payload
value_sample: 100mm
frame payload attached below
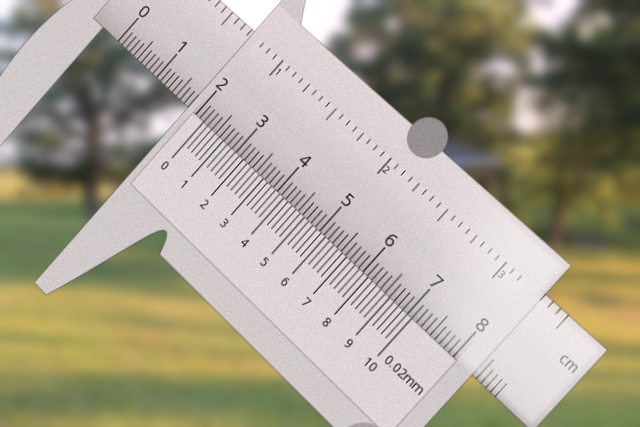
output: 22.0mm
